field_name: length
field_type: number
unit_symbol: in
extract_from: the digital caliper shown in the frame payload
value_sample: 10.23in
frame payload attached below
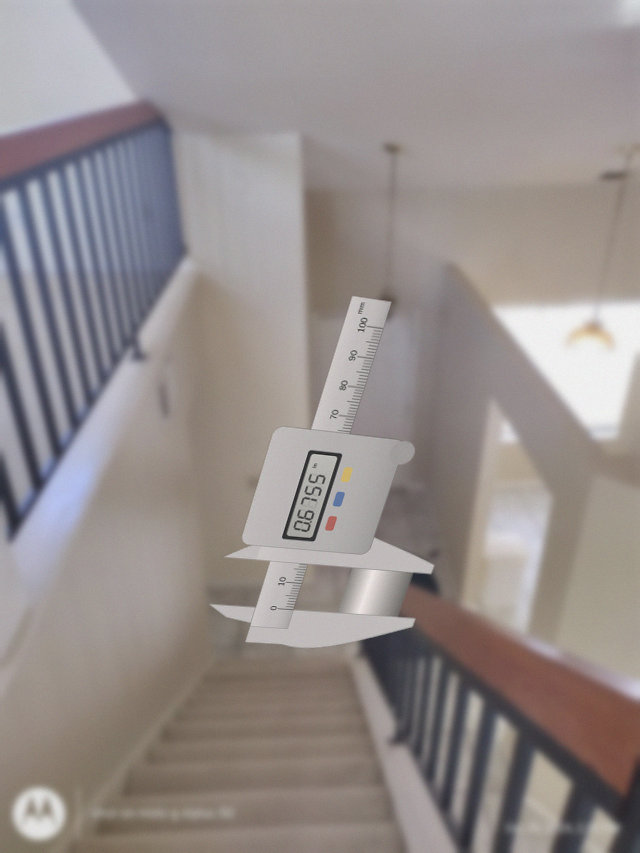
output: 0.6755in
